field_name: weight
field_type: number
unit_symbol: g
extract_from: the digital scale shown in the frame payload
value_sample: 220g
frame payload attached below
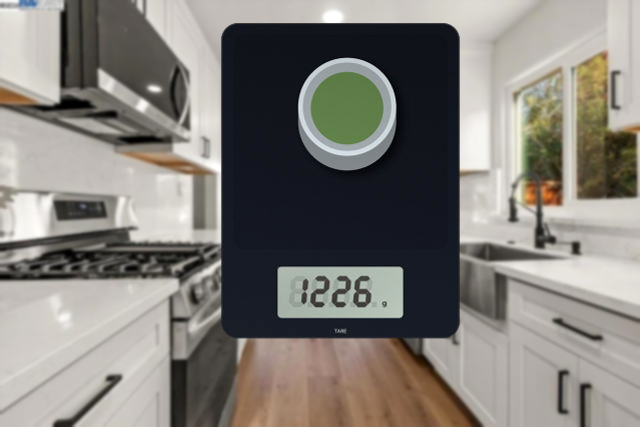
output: 1226g
